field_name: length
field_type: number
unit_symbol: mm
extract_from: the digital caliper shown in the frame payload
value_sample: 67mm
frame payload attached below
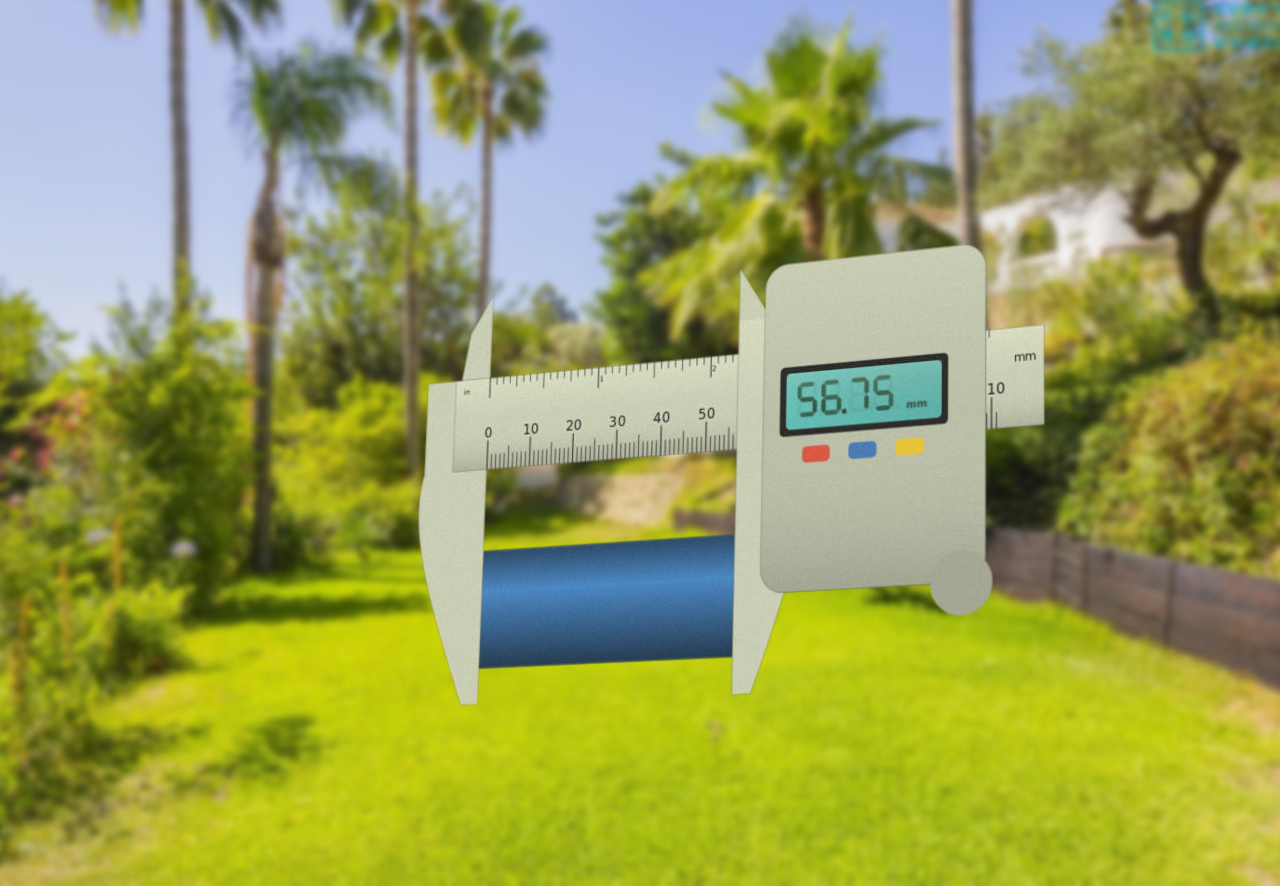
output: 56.75mm
